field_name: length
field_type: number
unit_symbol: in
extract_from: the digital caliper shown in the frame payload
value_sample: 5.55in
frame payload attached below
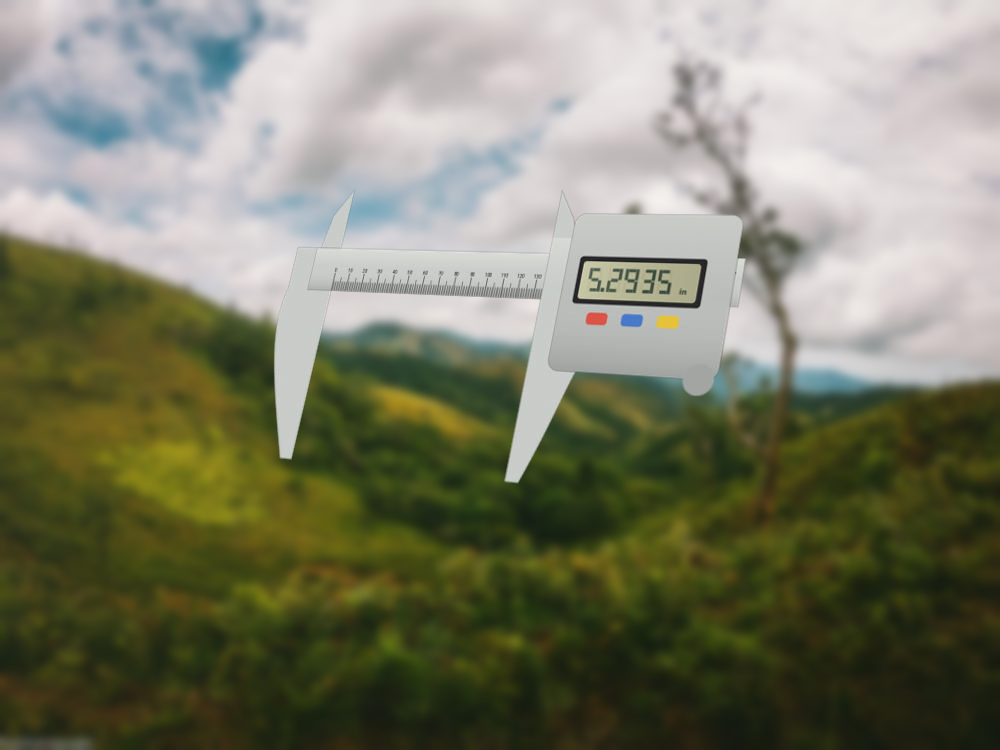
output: 5.2935in
